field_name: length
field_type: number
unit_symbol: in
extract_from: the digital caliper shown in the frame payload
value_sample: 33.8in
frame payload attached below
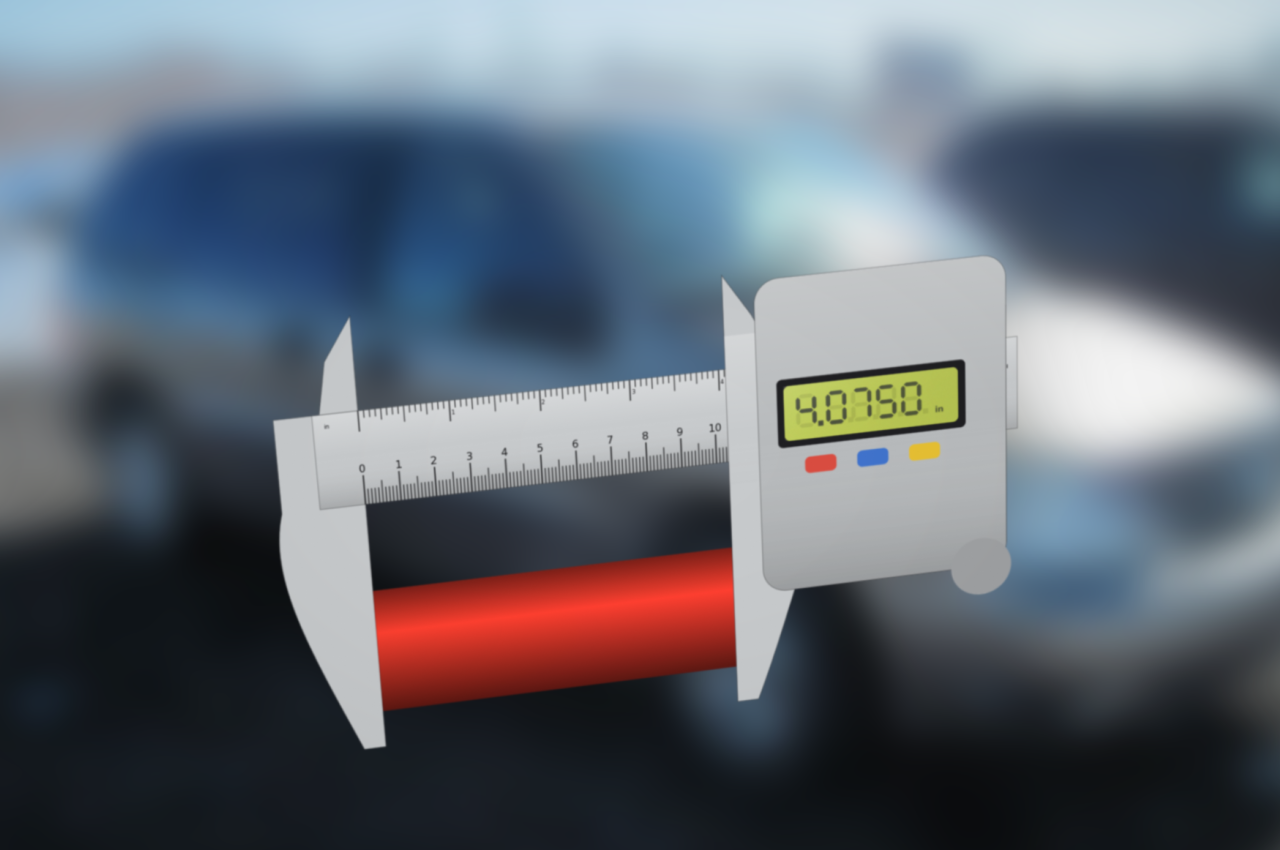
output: 4.0750in
